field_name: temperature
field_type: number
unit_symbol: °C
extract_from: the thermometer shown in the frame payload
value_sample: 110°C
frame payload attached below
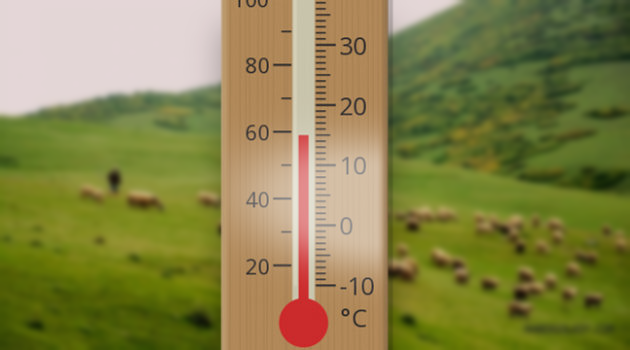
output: 15°C
